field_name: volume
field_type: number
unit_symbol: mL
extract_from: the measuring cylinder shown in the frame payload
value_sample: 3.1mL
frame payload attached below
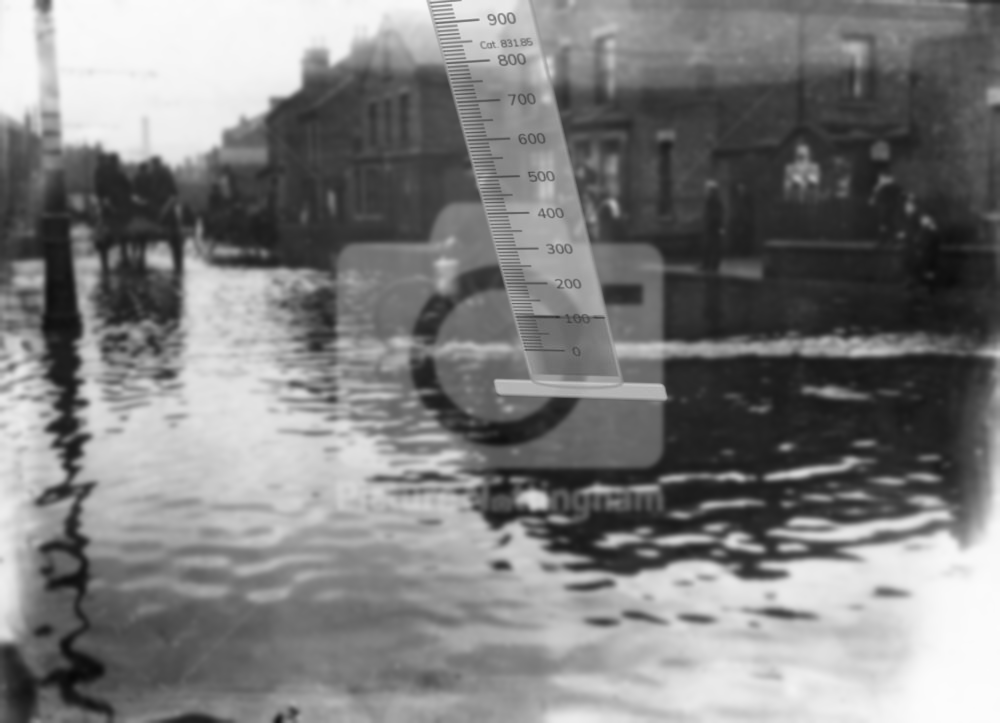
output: 100mL
